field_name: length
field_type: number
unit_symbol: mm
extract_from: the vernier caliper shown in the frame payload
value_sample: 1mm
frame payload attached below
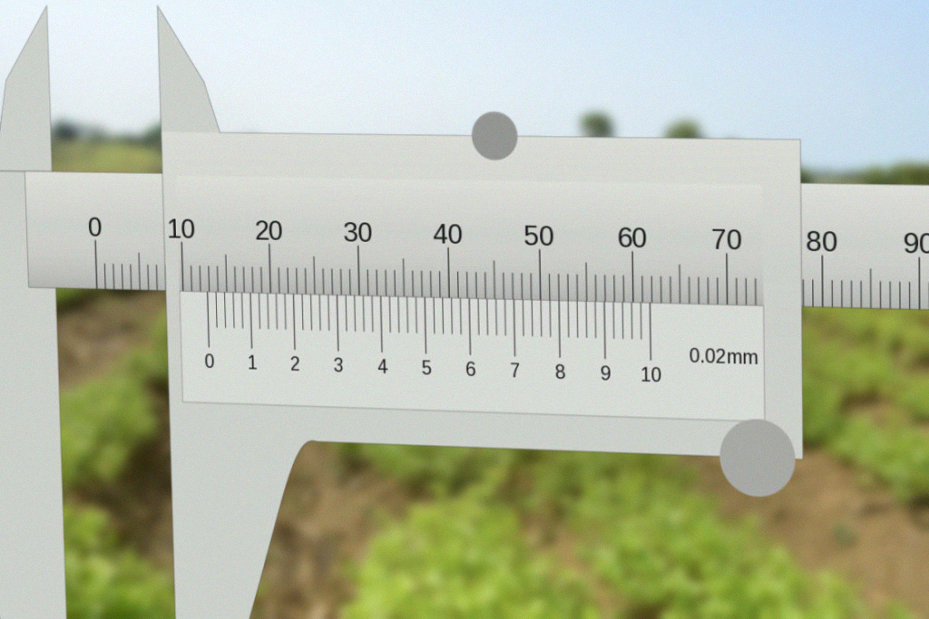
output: 12.8mm
